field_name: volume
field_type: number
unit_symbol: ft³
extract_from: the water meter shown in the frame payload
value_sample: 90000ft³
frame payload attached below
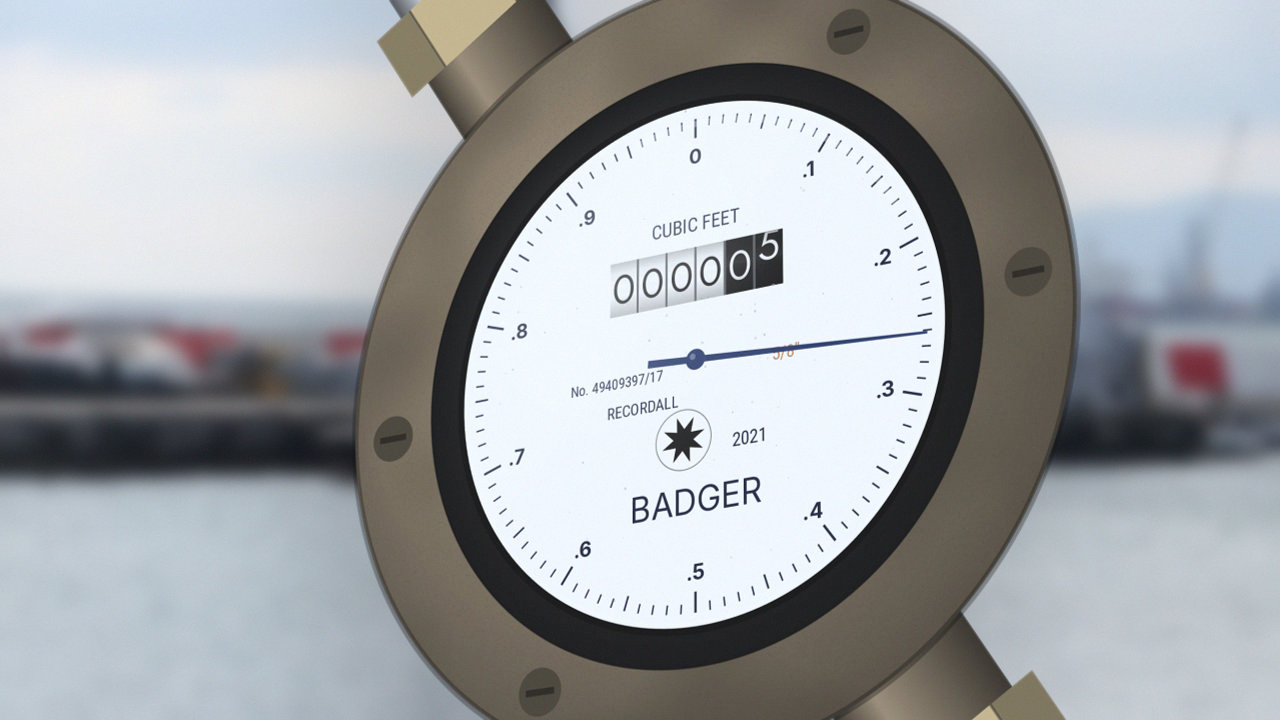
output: 5.26ft³
